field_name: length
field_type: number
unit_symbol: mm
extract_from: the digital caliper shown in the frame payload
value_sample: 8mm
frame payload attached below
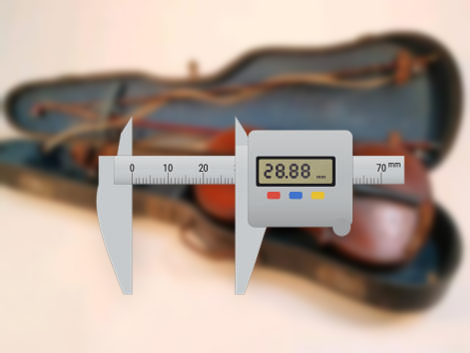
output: 28.88mm
